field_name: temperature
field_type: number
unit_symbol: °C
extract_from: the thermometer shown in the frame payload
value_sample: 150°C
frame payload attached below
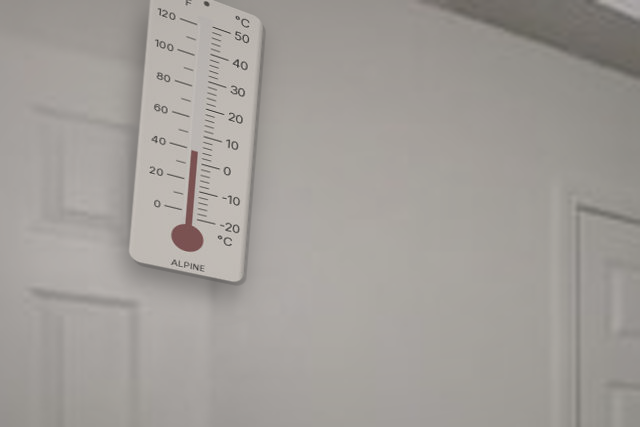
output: 4°C
